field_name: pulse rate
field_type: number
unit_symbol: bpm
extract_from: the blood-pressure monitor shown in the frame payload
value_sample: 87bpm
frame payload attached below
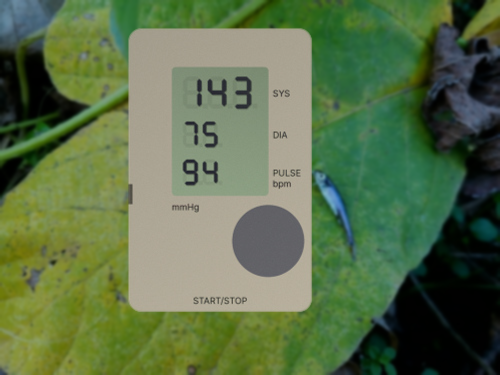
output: 94bpm
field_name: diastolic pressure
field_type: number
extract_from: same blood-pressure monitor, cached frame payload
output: 75mmHg
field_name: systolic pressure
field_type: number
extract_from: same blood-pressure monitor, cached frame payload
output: 143mmHg
